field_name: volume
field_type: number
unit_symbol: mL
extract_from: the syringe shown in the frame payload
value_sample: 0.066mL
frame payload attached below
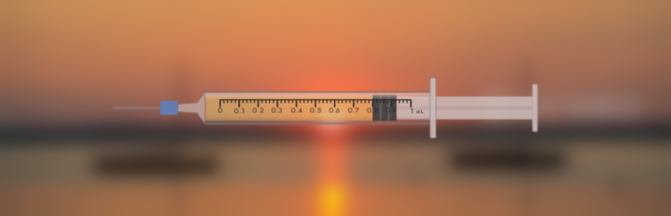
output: 0.8mL
